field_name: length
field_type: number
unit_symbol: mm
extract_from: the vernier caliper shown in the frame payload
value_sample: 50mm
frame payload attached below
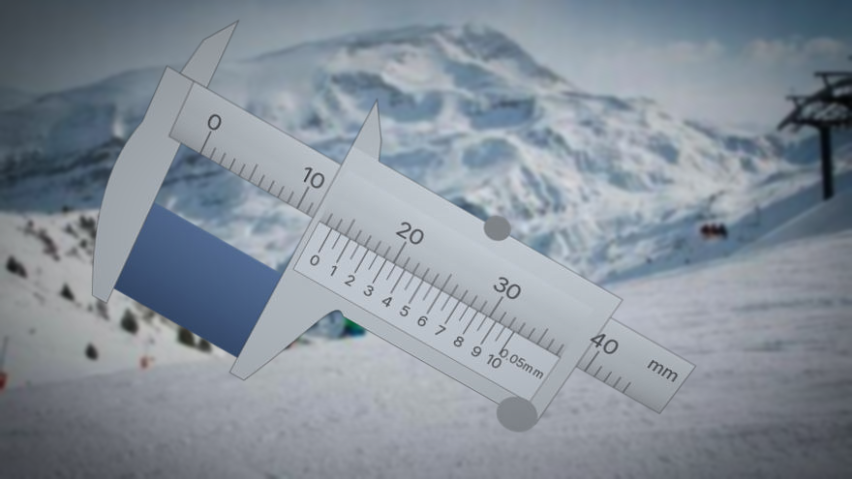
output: 13.6mm
